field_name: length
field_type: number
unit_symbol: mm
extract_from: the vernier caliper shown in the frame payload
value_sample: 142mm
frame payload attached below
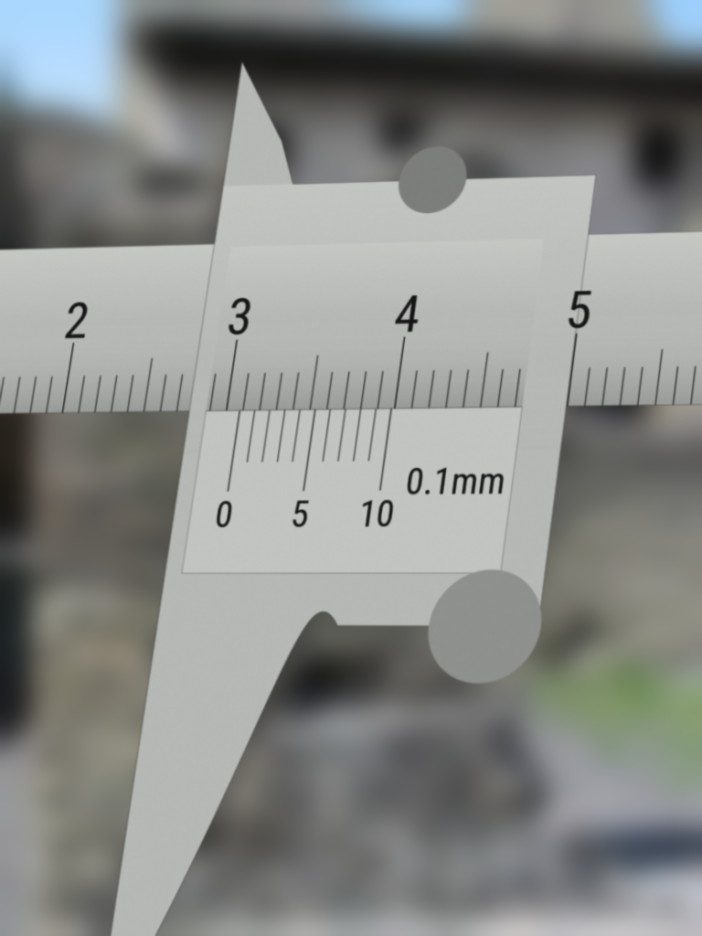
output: 30.8mm
